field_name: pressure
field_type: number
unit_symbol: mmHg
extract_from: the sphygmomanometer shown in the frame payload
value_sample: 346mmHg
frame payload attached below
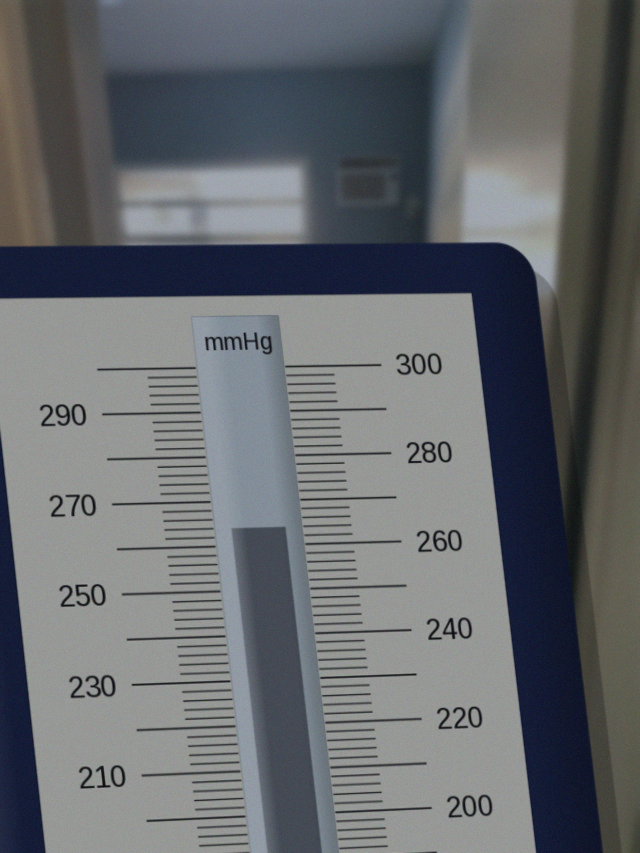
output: 264mmHg
